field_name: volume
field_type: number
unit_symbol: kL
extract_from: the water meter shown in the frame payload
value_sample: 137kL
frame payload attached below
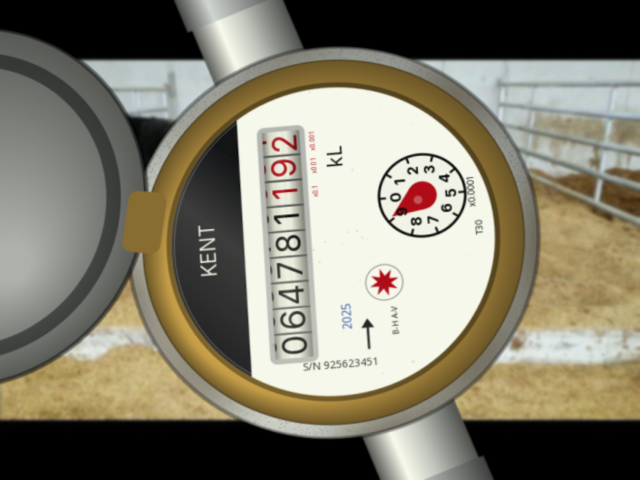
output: 64781.1919kL
